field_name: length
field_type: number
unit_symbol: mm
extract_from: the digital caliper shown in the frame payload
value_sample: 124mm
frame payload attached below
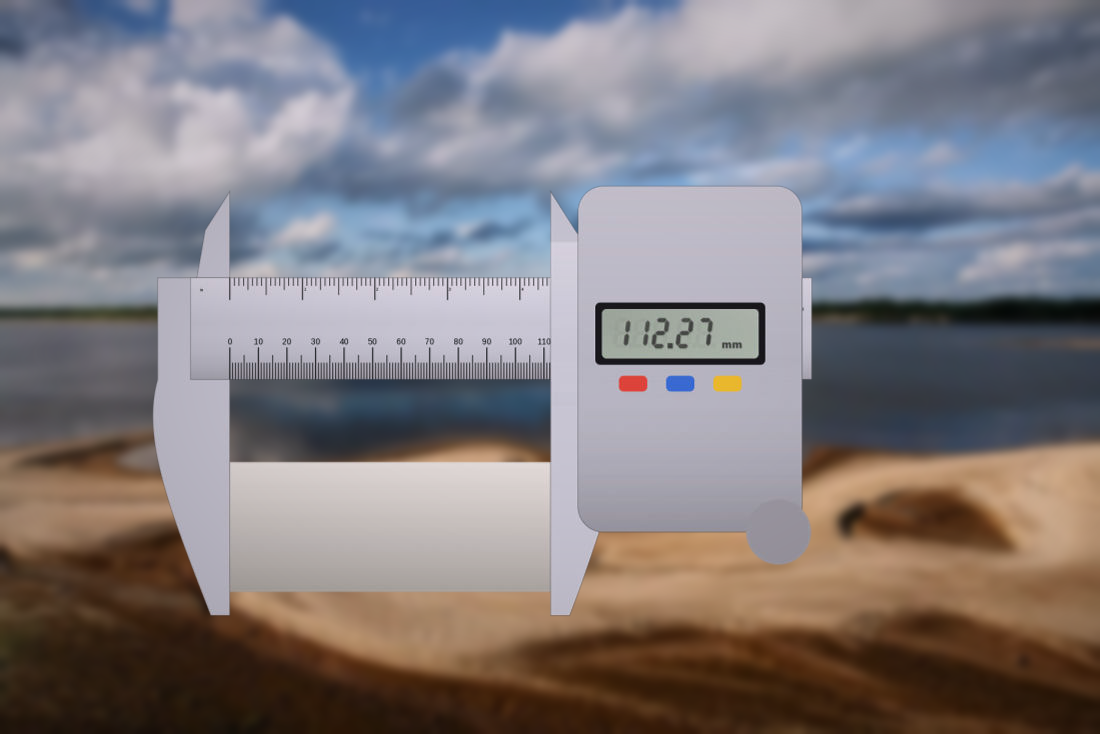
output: 112.27mm
